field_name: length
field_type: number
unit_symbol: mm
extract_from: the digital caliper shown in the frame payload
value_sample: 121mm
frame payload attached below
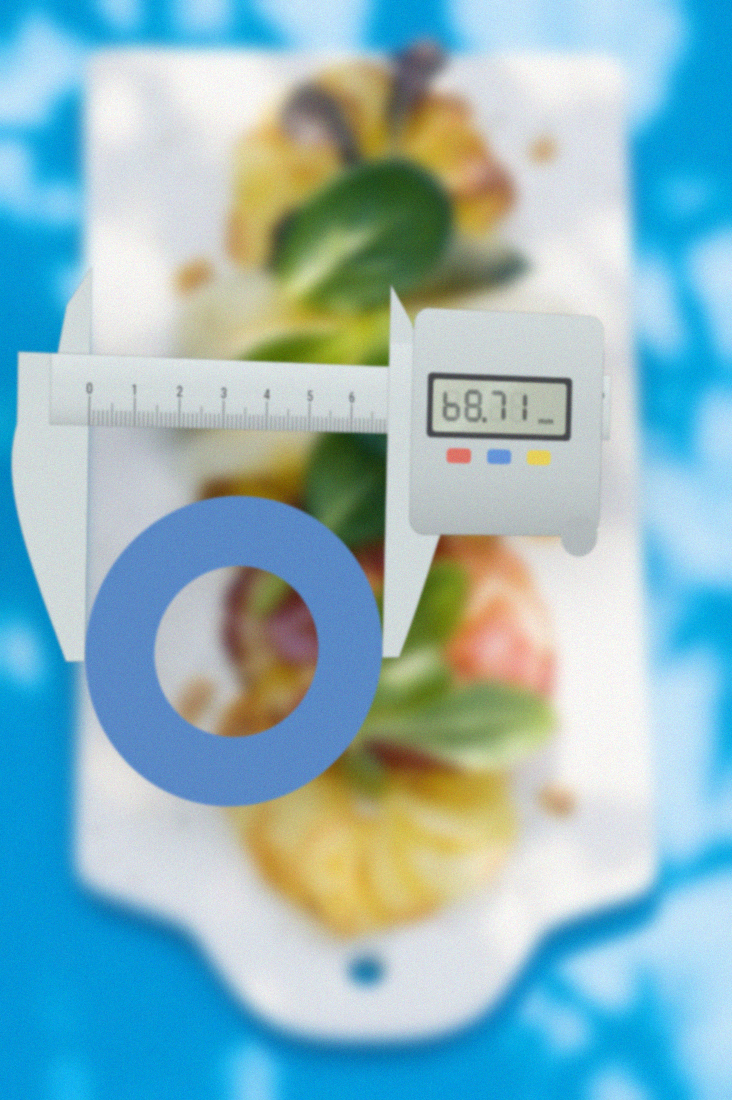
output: 68.71mm
